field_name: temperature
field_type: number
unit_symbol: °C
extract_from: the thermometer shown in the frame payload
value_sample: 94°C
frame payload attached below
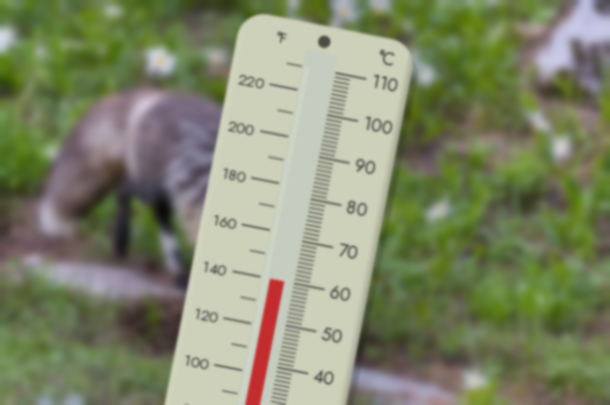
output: 60°C
